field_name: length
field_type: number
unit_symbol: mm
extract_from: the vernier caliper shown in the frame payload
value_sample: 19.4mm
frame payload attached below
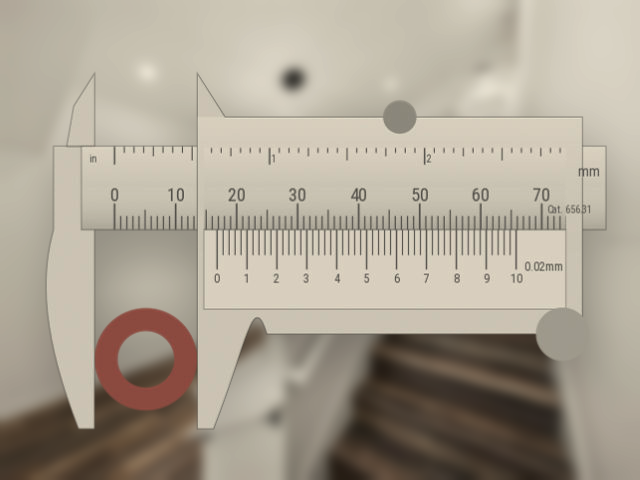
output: 16.8mm
